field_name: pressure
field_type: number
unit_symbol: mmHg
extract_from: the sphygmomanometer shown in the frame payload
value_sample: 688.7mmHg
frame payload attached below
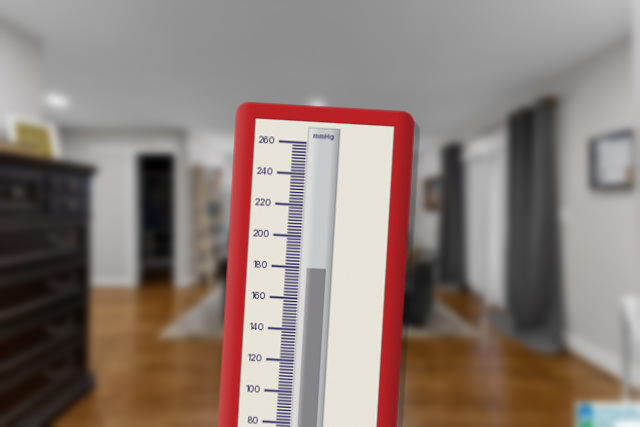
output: 180mmHg
